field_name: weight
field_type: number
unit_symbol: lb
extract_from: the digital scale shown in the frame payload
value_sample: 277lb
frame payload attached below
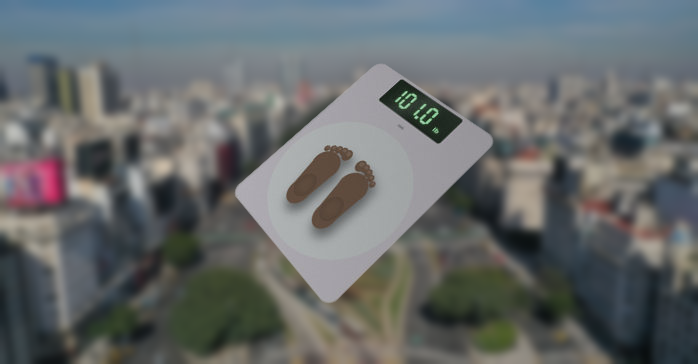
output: 101.0lb
